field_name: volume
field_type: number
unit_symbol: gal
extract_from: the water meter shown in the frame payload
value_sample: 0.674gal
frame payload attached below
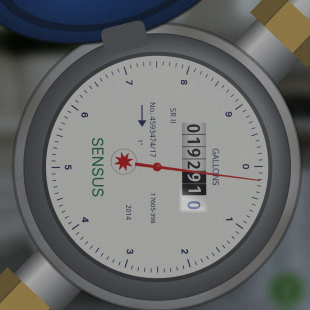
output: 192910.2gal
